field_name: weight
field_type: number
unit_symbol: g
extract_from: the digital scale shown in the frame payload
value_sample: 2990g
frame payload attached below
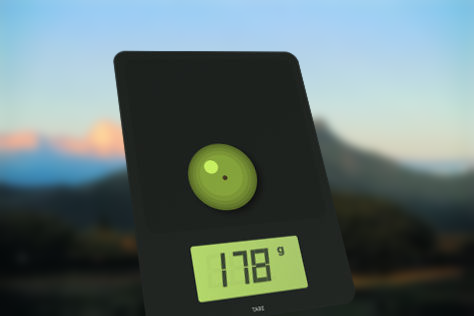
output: 178g
